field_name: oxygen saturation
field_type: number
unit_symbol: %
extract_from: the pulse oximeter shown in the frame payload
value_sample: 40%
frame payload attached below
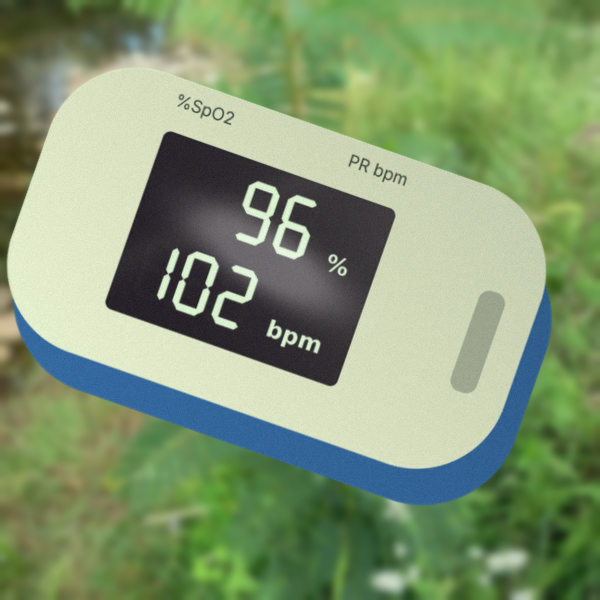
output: 96%
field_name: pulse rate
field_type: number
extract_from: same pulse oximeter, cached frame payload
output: 102bpm
